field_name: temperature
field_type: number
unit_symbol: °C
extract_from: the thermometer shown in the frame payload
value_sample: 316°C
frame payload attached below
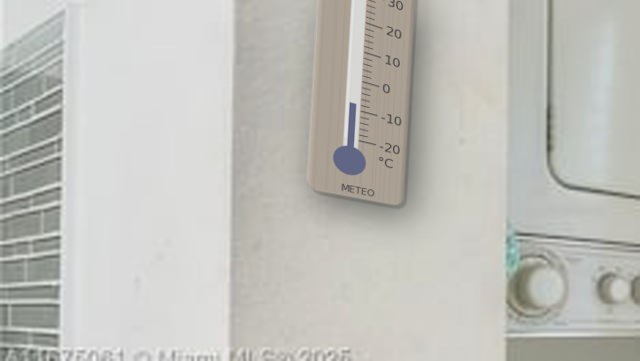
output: -8°C
